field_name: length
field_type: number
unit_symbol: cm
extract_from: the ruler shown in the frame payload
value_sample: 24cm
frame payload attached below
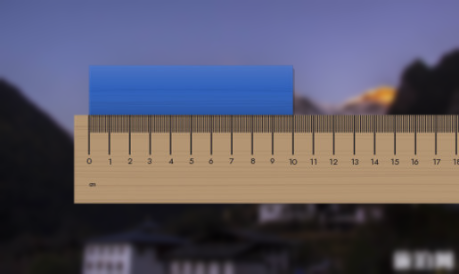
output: 10cm
